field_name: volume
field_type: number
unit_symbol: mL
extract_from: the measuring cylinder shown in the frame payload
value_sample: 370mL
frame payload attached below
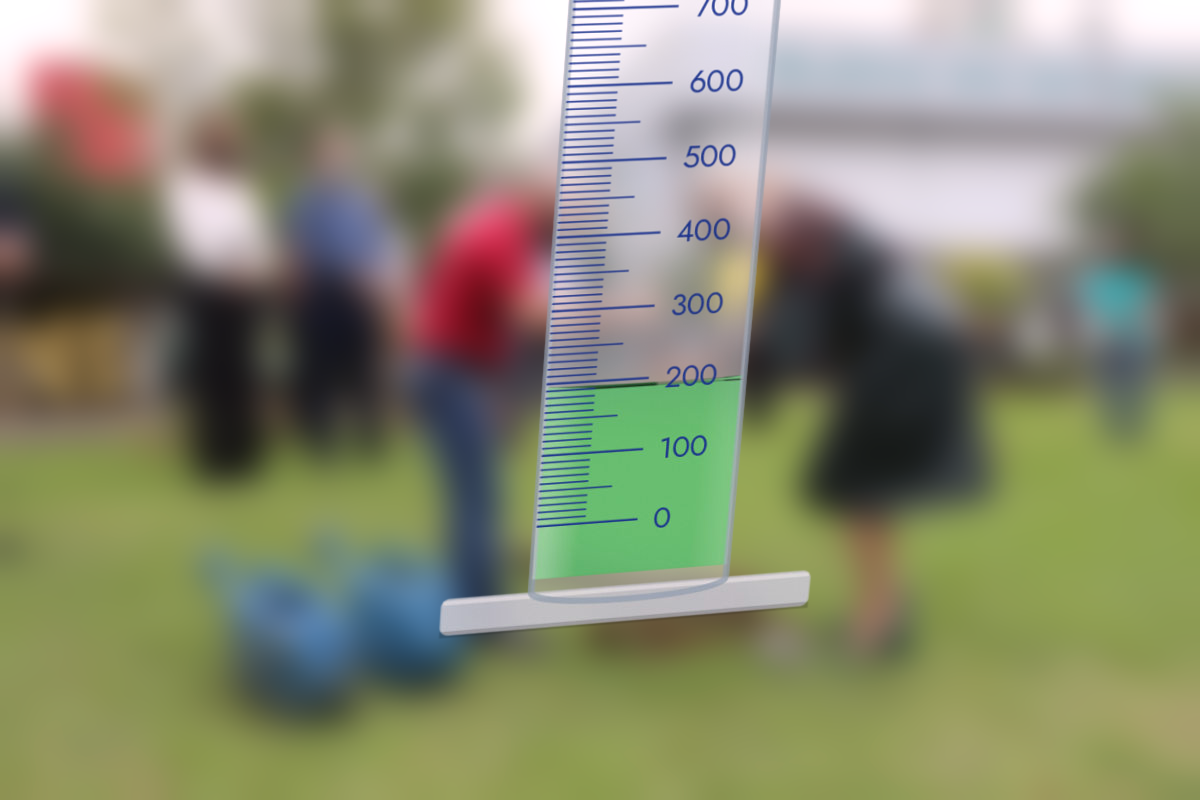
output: 190mL
